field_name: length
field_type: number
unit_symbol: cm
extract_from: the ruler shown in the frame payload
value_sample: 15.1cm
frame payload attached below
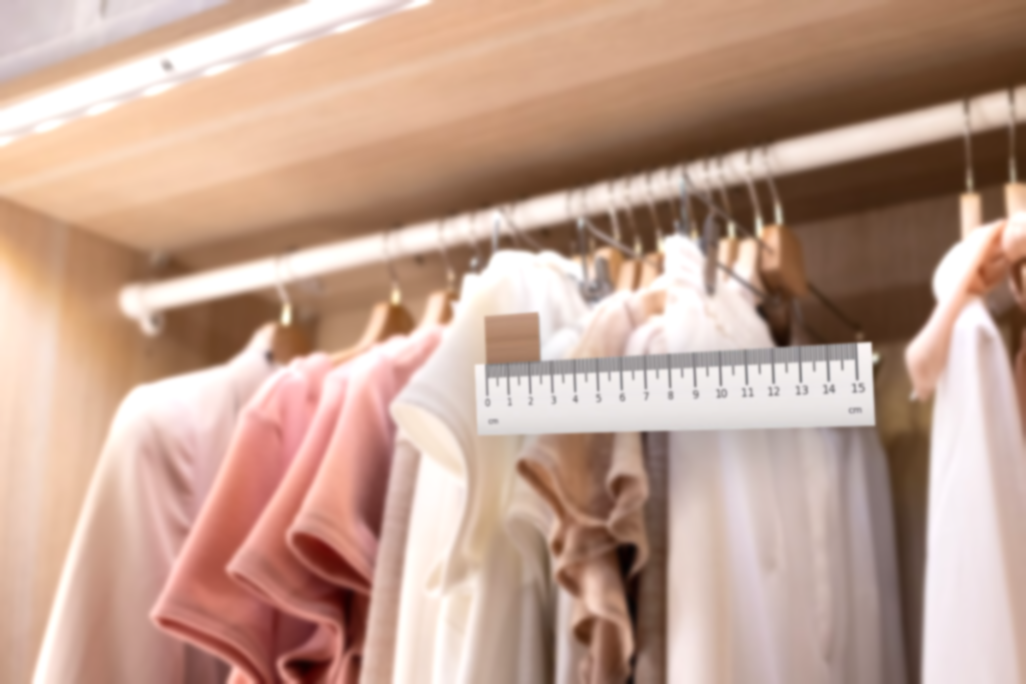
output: 2.5cm
